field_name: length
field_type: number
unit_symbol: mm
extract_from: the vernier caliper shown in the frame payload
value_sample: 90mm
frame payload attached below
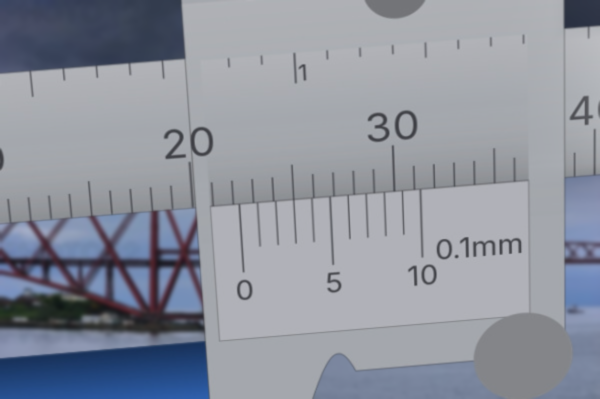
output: 22.3mm
